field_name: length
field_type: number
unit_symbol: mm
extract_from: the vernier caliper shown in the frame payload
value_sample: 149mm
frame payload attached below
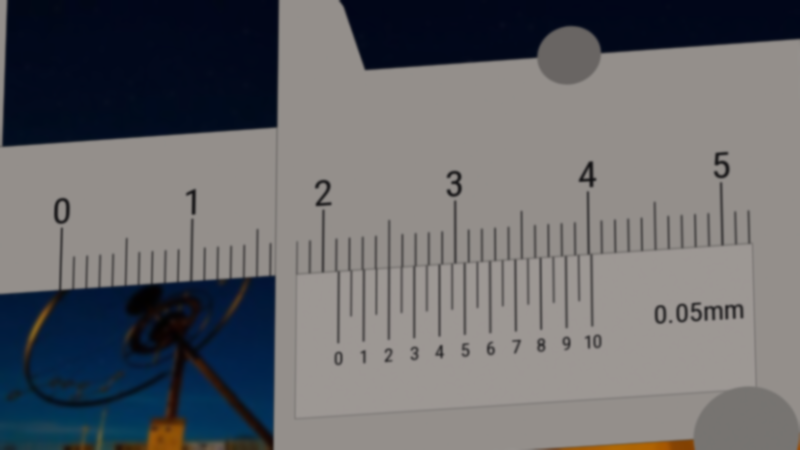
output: 21.2mm
